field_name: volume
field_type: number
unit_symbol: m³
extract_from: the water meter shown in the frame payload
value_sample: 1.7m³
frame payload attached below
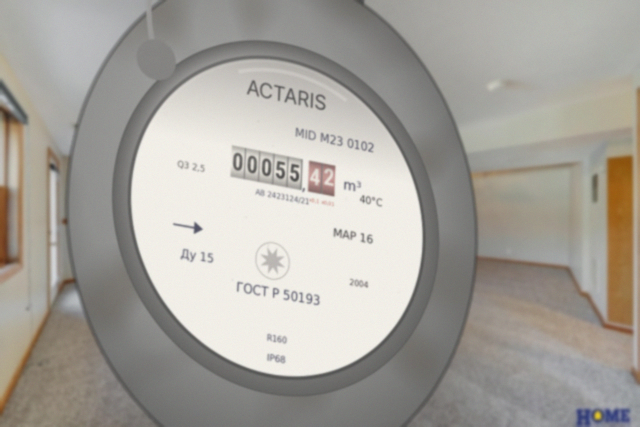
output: 55.42m³
